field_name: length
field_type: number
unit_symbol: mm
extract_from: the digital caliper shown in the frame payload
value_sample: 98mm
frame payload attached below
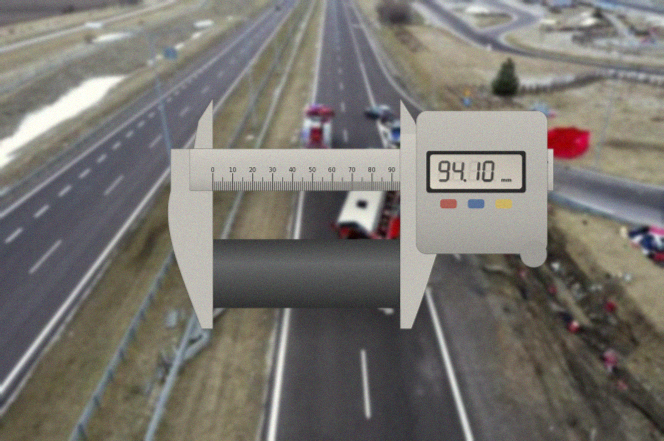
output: 94.10mm
